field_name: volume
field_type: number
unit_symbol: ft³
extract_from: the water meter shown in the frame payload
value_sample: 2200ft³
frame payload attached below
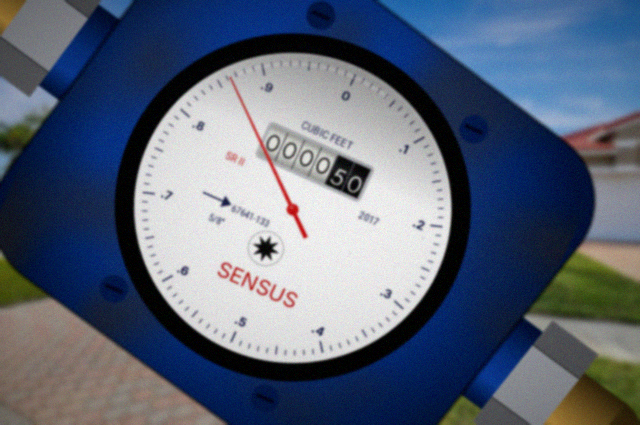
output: 49.86ft³
